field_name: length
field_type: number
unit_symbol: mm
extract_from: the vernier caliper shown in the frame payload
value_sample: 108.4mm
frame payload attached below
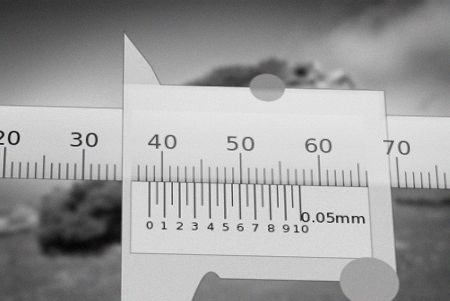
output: 38.4mm
